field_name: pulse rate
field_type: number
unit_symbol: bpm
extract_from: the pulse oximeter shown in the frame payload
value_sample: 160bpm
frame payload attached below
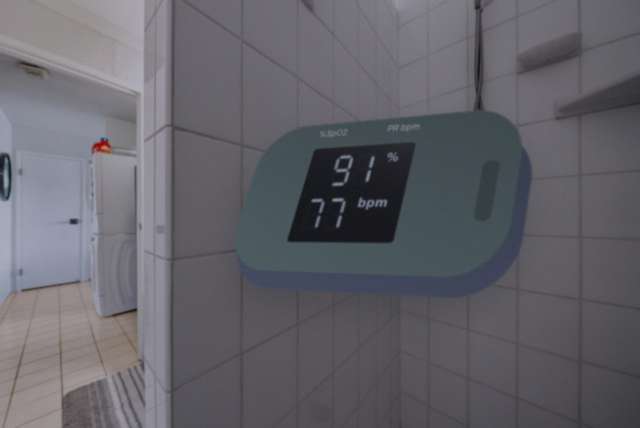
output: 77bpm
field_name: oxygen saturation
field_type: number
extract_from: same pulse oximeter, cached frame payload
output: 91%
